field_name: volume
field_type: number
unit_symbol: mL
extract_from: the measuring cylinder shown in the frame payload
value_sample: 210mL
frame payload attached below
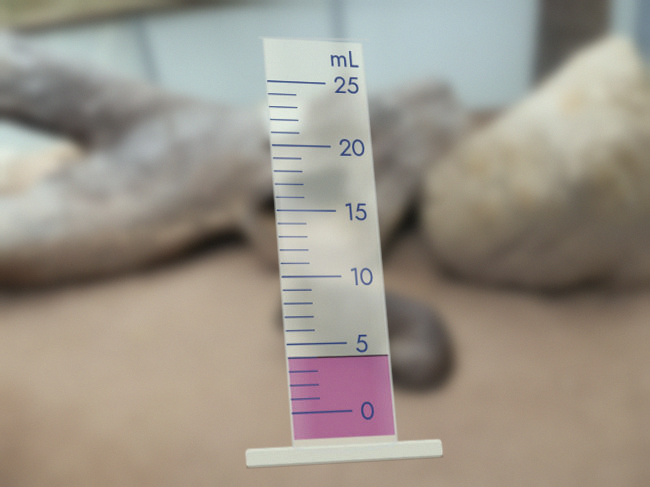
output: 4mL
